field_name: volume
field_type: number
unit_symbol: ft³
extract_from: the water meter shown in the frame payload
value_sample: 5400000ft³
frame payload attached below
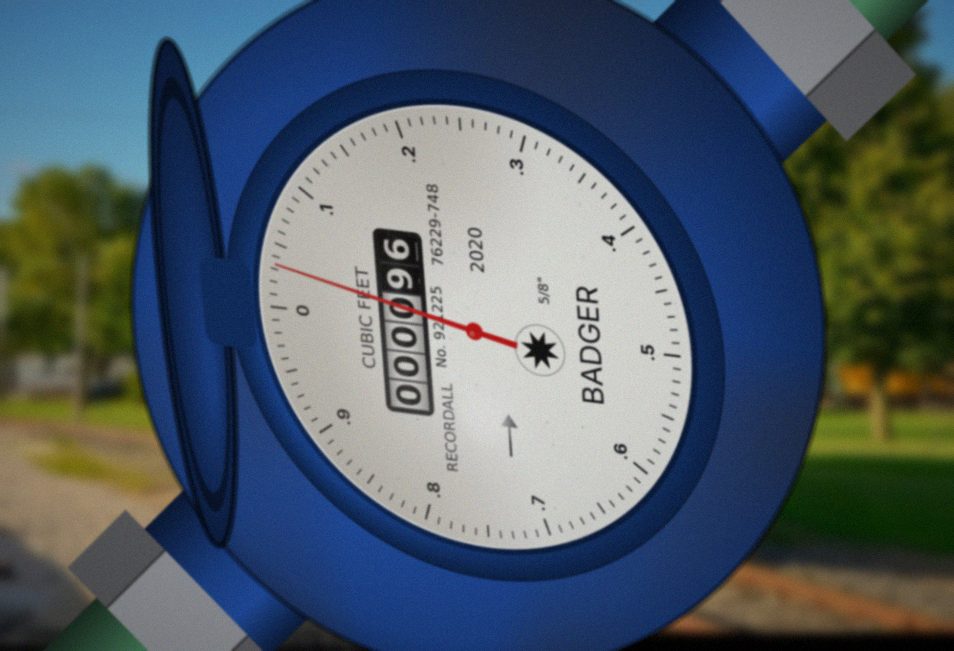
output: 96.03ft³
